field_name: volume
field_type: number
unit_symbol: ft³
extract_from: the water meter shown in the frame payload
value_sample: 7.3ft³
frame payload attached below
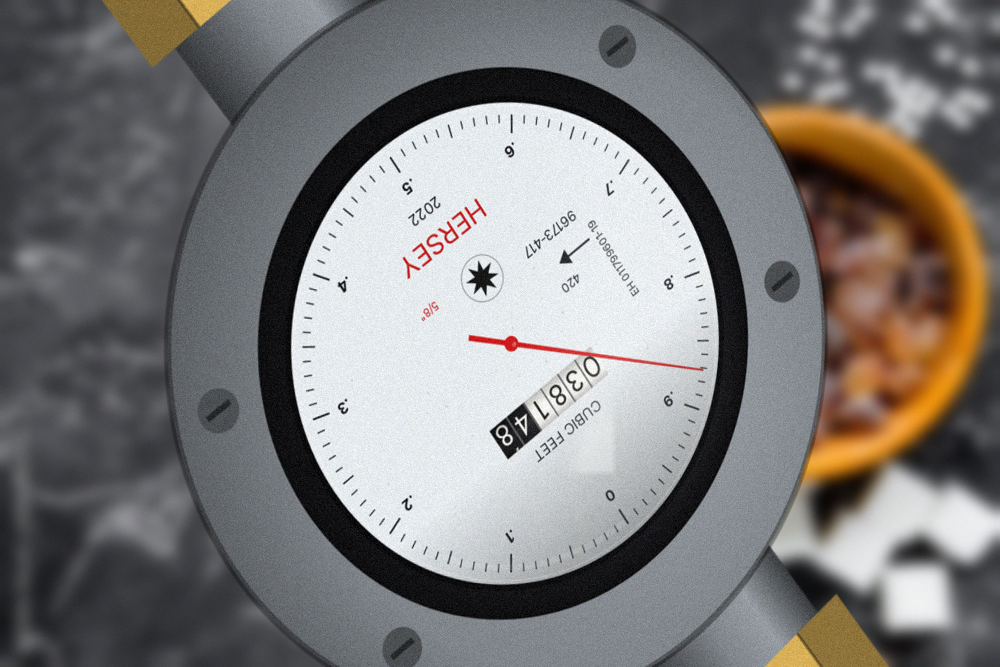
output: 38147.87ft³
